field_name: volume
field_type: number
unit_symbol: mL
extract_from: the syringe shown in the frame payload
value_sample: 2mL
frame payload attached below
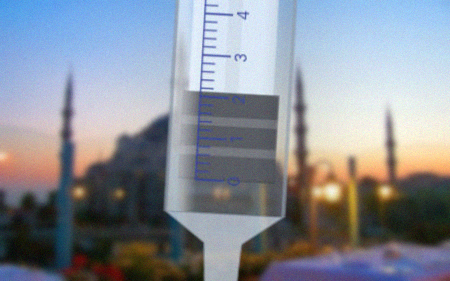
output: 0mL
